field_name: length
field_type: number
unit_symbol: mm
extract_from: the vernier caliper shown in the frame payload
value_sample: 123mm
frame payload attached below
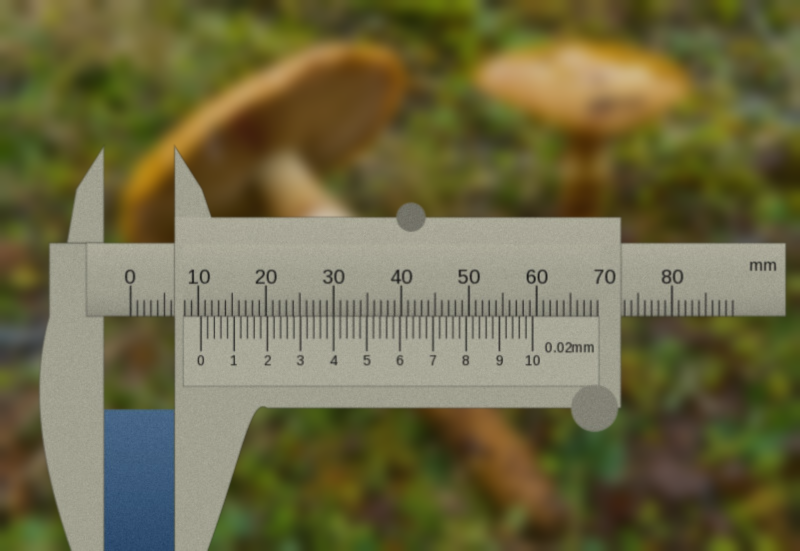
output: 10.4mm
